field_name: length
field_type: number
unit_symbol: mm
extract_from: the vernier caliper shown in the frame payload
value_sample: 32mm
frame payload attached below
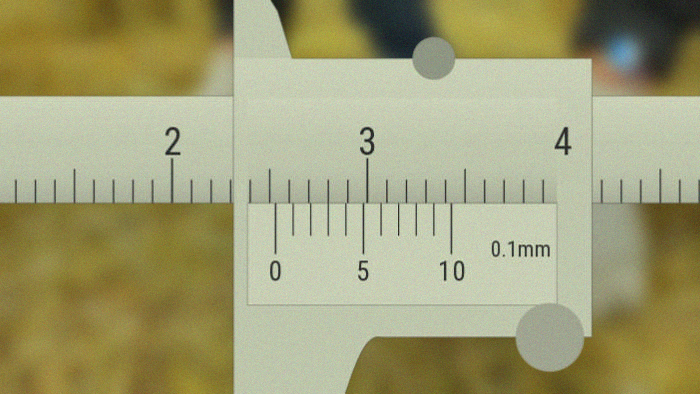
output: 25.3mm
